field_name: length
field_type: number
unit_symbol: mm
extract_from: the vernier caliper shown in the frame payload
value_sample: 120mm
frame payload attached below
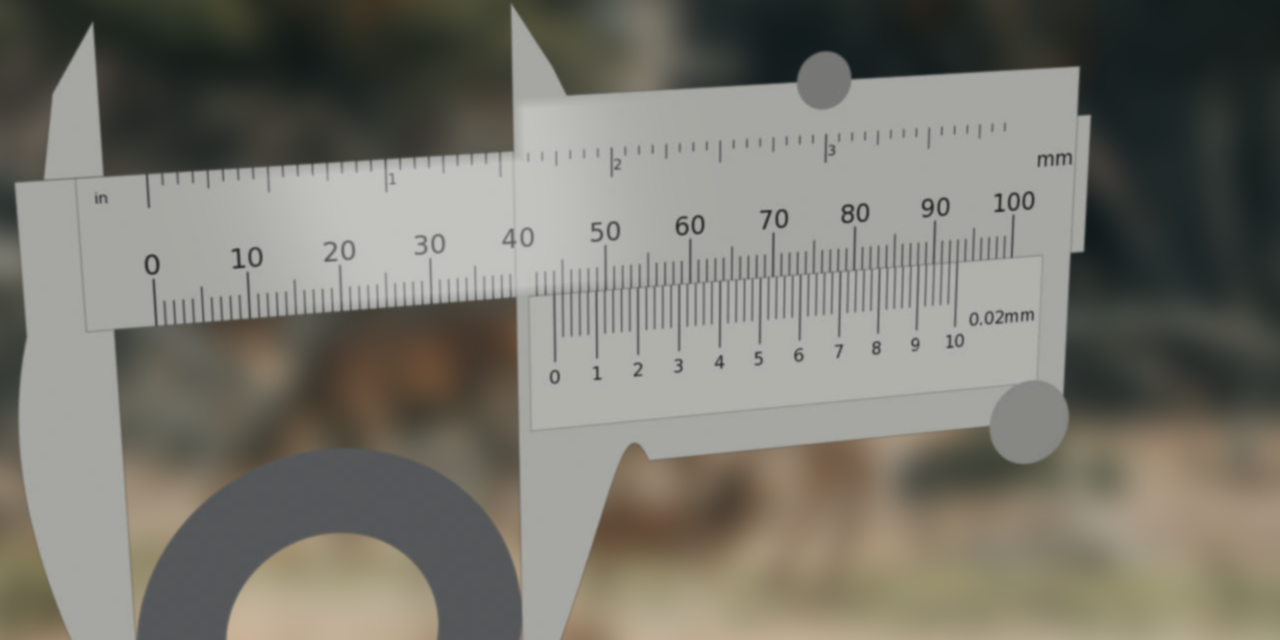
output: 44.0mm
